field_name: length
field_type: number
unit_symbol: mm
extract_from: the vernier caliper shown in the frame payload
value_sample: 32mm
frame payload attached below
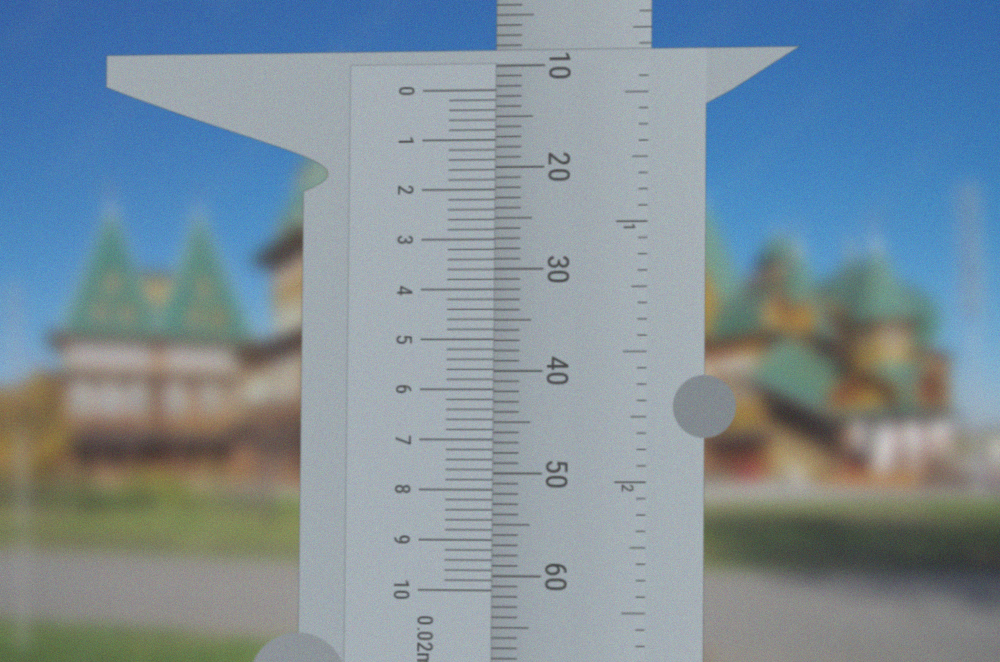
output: 12.4mm
